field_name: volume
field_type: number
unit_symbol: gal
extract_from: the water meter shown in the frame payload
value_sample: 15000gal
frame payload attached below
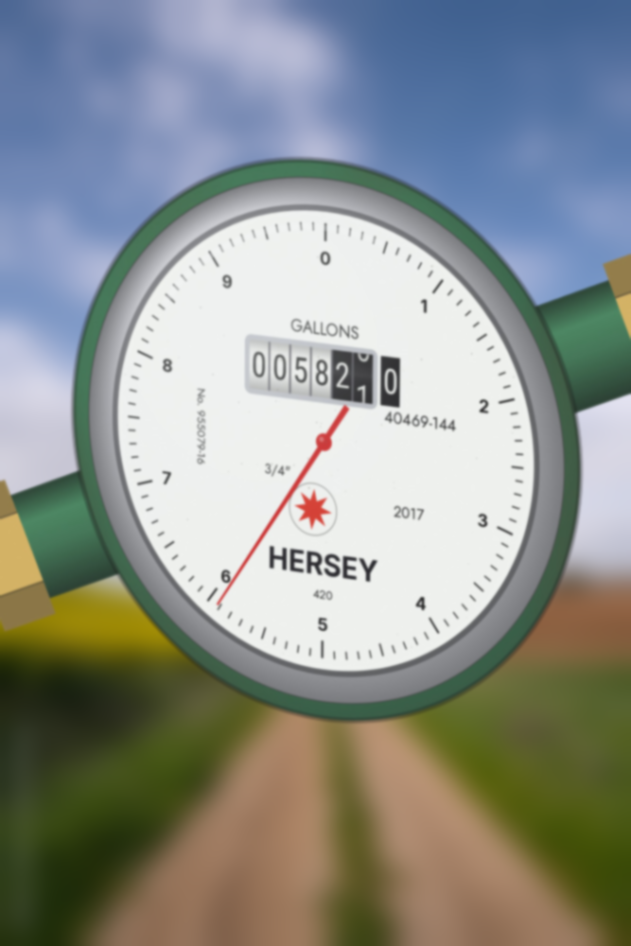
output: 58205.9gal
